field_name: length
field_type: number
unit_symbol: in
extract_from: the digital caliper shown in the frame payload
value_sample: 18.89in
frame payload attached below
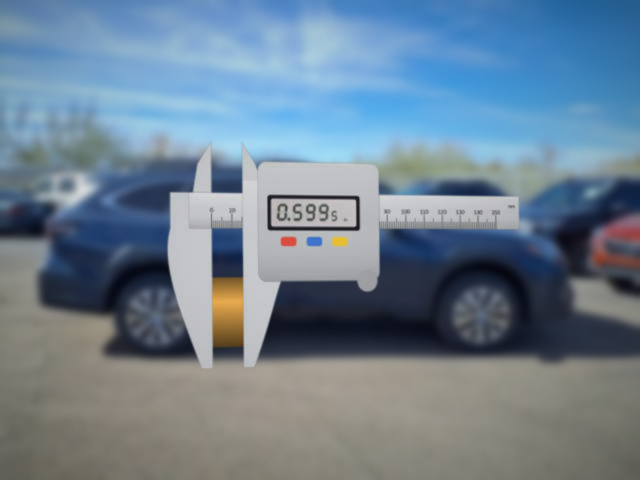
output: 0.5995in
